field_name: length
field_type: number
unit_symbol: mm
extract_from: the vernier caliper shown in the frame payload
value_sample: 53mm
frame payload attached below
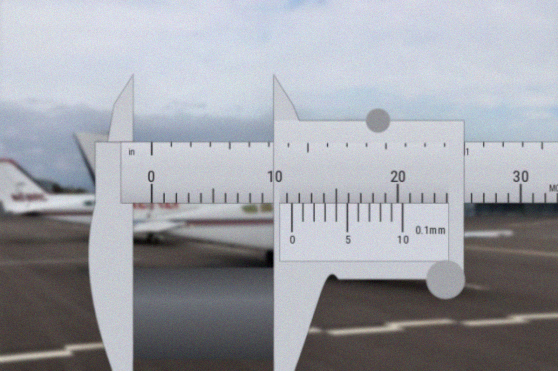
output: 11.4mm
